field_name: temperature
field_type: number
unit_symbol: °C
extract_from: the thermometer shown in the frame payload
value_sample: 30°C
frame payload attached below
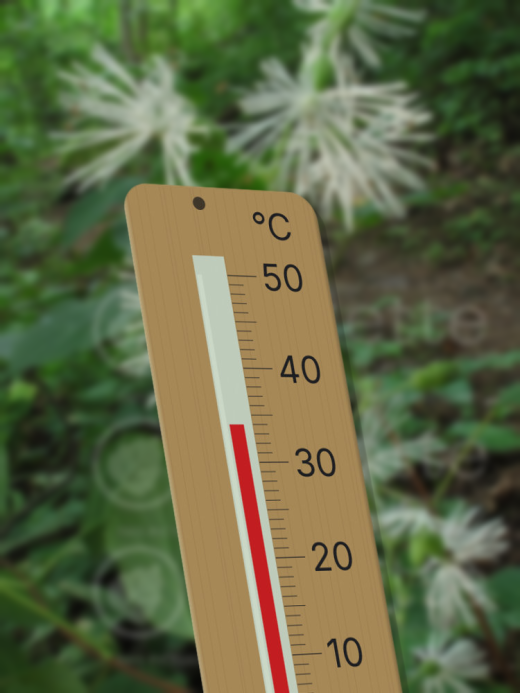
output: 34°C
